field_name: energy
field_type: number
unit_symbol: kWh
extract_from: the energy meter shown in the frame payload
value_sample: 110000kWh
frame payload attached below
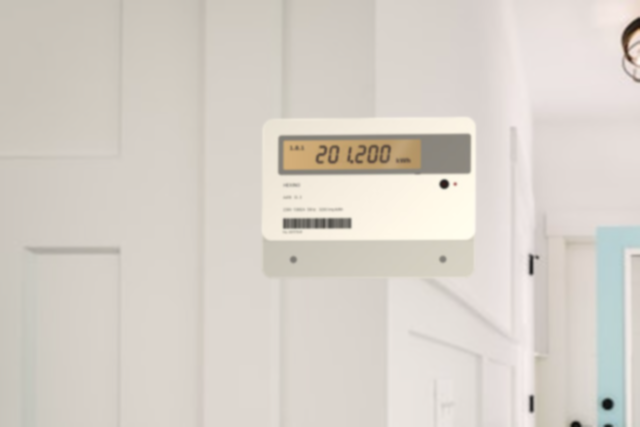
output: 201.200kWh
